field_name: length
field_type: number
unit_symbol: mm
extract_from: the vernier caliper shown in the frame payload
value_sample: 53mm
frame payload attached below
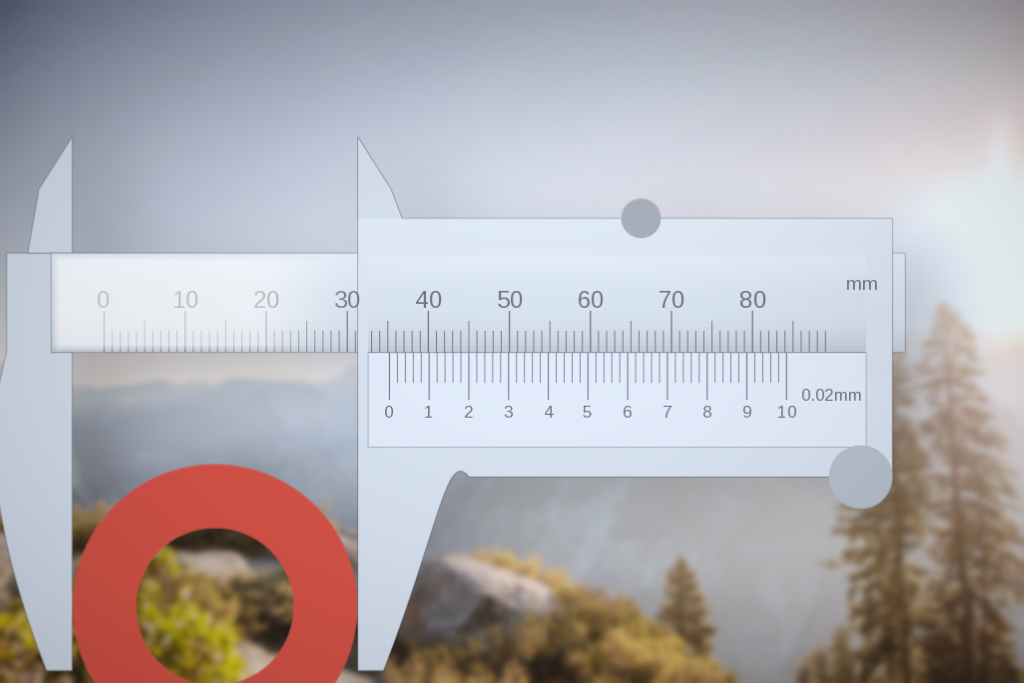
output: 35.2mm
